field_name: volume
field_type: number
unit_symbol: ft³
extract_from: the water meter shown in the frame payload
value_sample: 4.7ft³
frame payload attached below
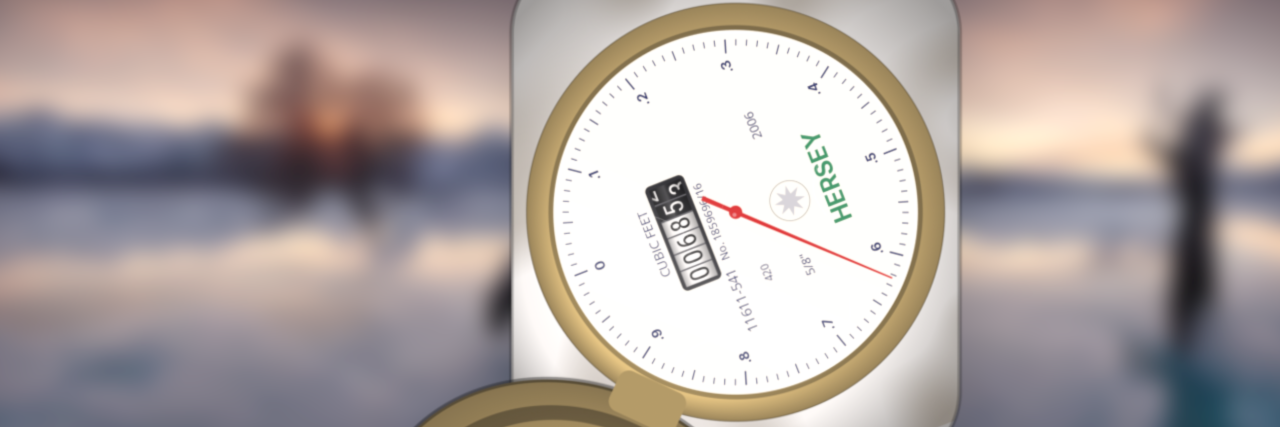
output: 6852.62ft³
